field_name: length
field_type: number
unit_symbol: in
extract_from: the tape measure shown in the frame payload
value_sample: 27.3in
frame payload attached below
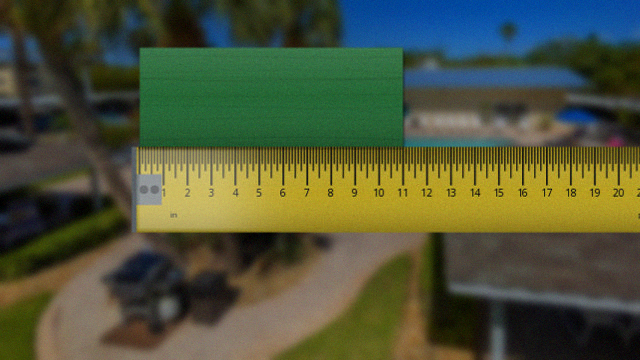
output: 11in
